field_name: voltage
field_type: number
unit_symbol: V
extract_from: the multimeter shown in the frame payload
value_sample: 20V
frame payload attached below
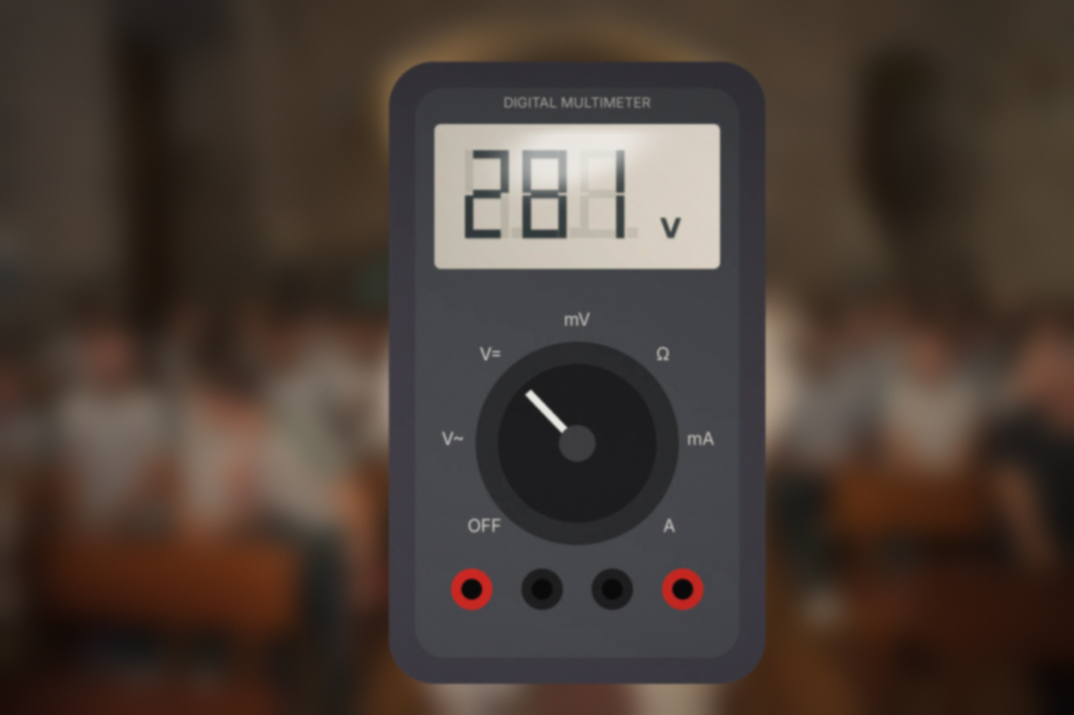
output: 281V
